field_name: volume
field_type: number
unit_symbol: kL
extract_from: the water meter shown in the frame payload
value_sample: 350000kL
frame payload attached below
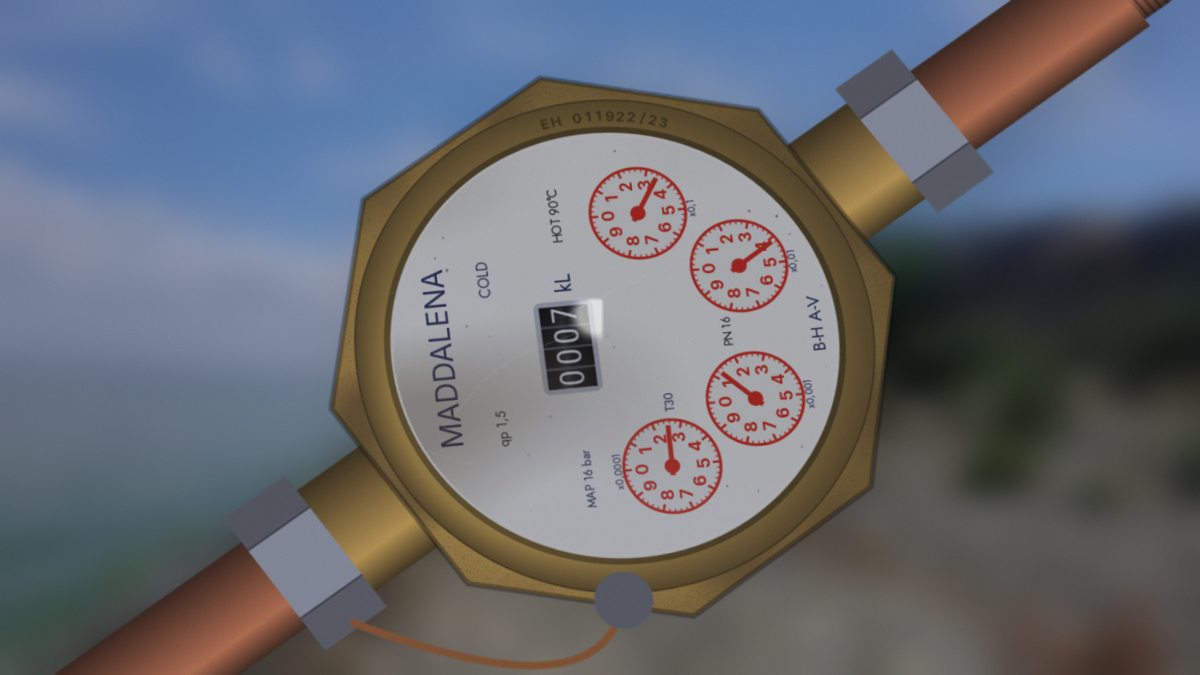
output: 7.3412kL
